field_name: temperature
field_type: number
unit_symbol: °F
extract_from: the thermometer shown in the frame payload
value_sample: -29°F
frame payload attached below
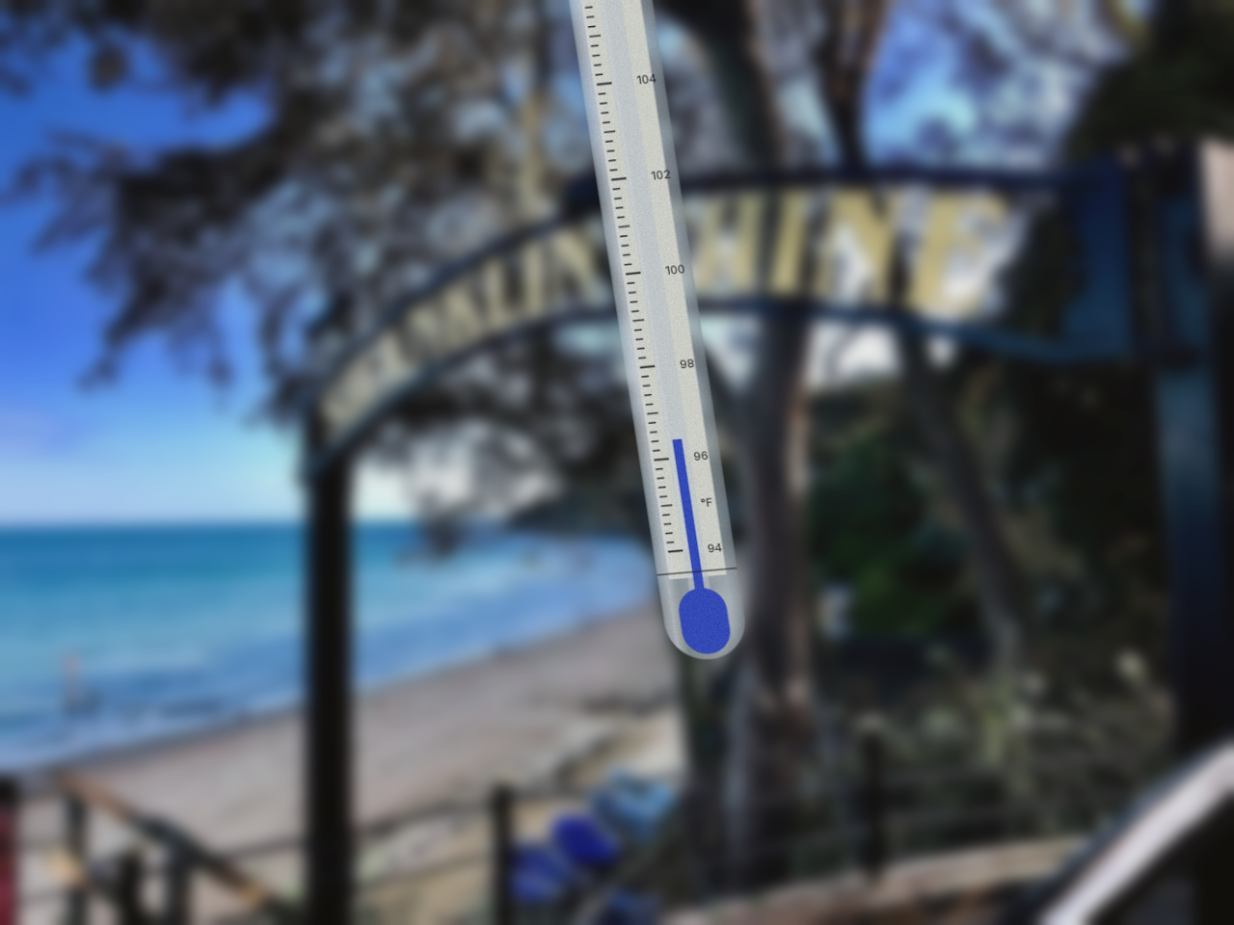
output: 96.4°F
